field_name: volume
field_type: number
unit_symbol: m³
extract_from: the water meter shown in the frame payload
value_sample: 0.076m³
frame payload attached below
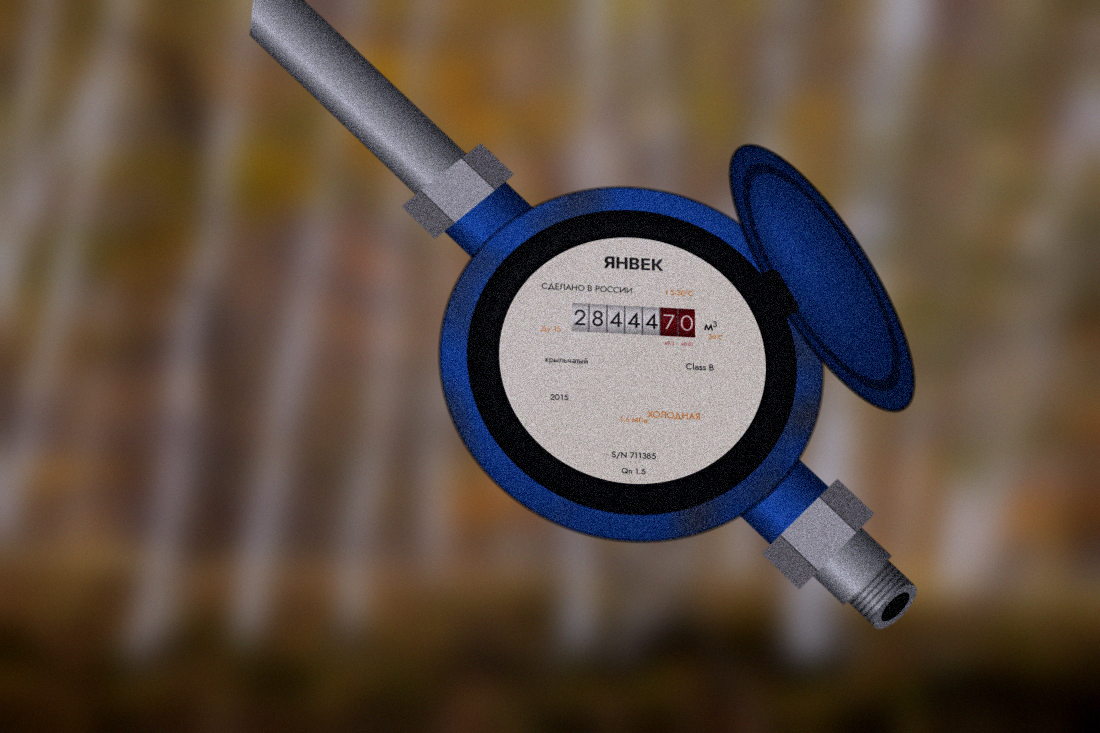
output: 28444.70m³
